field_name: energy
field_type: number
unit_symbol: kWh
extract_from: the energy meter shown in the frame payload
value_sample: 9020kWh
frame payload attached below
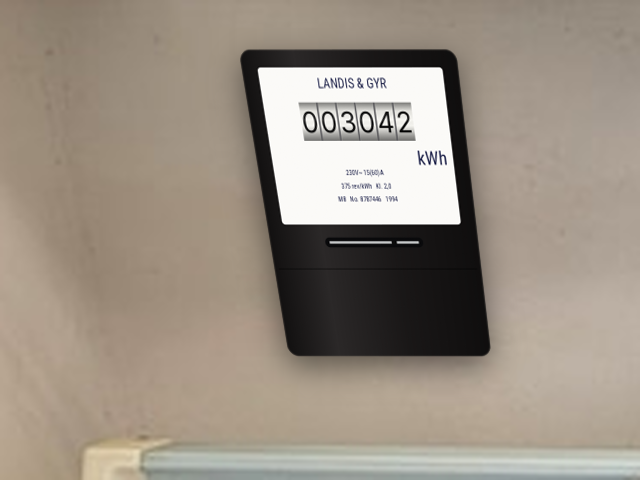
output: 3042kWh
